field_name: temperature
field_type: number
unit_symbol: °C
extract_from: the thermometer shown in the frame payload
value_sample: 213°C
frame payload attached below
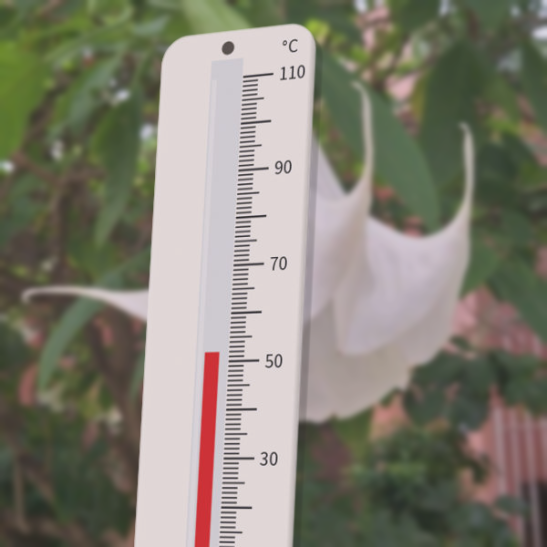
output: 52°C
